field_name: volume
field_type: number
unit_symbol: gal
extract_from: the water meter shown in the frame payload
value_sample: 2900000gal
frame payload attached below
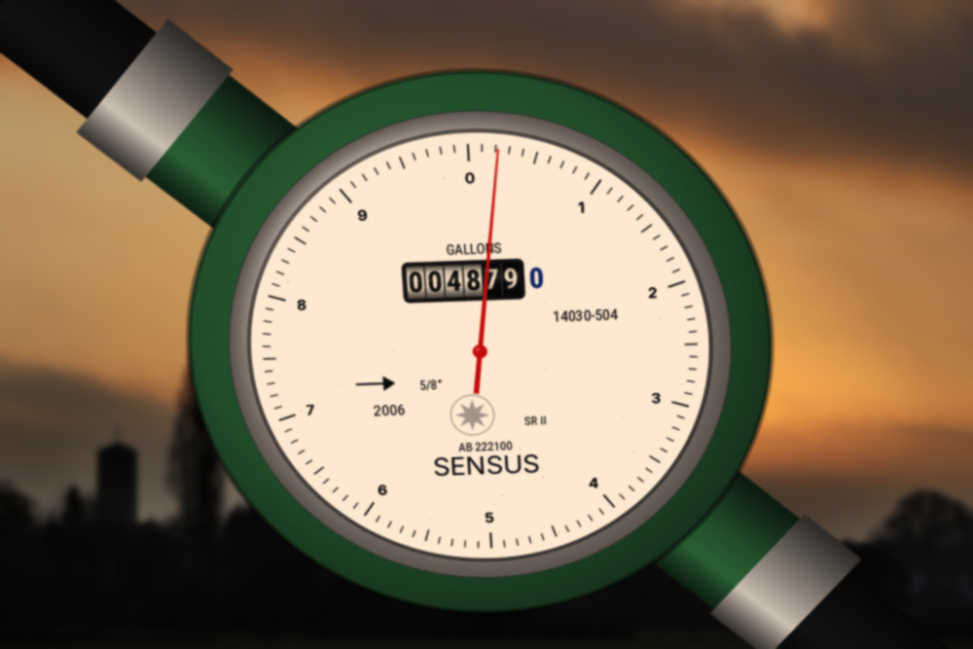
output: 48790.2gal
